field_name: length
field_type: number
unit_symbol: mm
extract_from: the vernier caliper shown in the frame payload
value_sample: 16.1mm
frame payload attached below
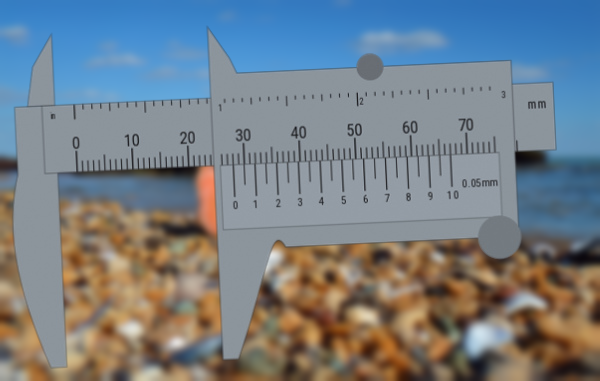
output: 28.0mm
